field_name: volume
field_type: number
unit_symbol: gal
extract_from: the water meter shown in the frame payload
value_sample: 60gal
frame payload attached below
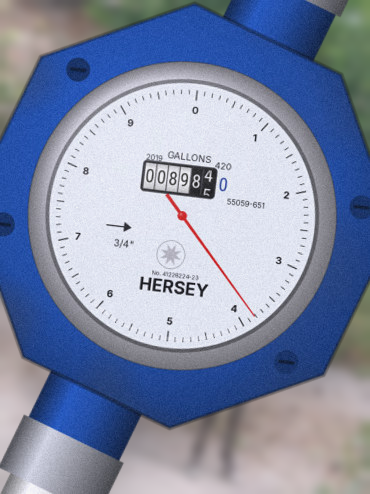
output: 89843.8gal
